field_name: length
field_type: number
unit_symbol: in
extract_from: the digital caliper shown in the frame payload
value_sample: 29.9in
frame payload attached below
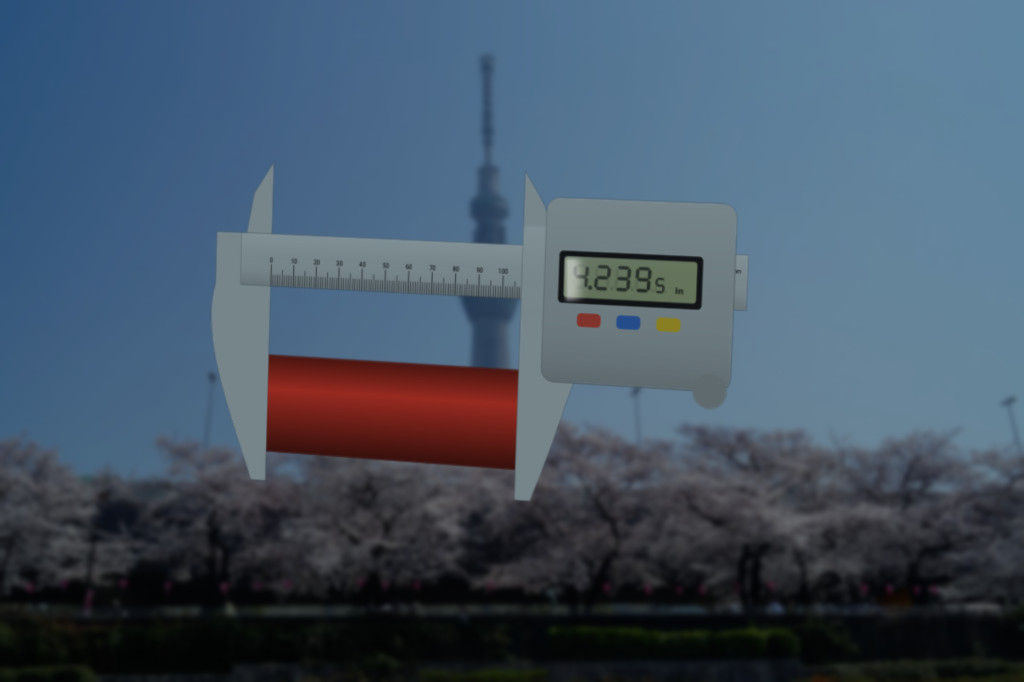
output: 4.2395in
